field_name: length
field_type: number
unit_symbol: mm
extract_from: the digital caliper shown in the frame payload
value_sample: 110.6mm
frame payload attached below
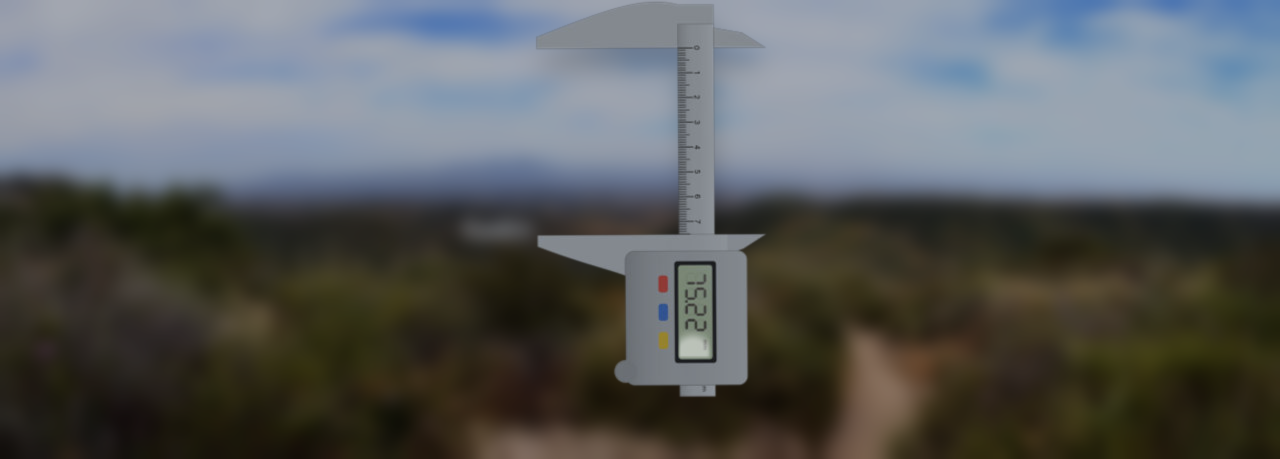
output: 75.22mm
